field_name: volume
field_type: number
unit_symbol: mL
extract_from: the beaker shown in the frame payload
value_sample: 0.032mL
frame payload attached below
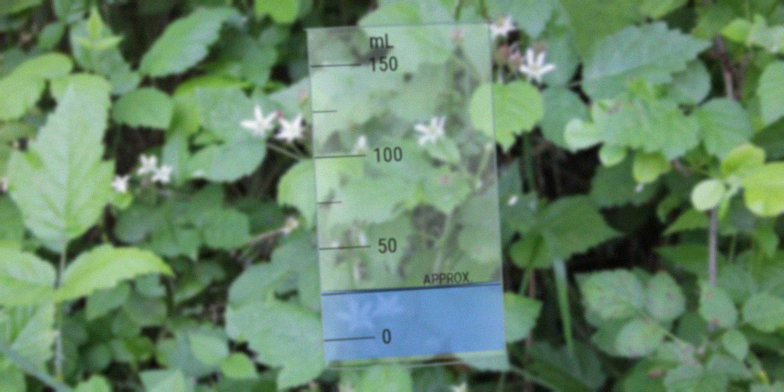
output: 25mL
